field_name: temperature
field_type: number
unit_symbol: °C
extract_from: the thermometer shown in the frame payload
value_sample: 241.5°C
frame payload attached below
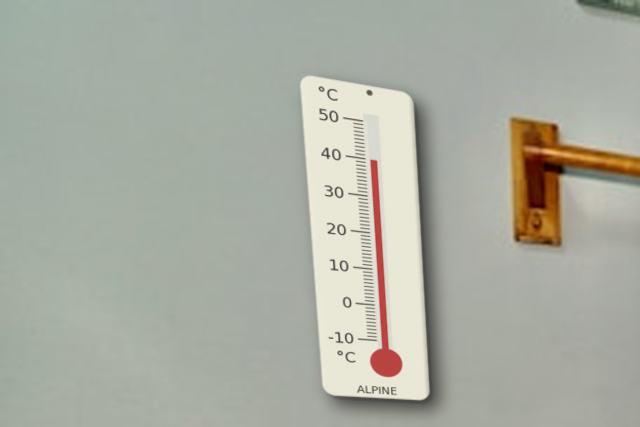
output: 40°C
